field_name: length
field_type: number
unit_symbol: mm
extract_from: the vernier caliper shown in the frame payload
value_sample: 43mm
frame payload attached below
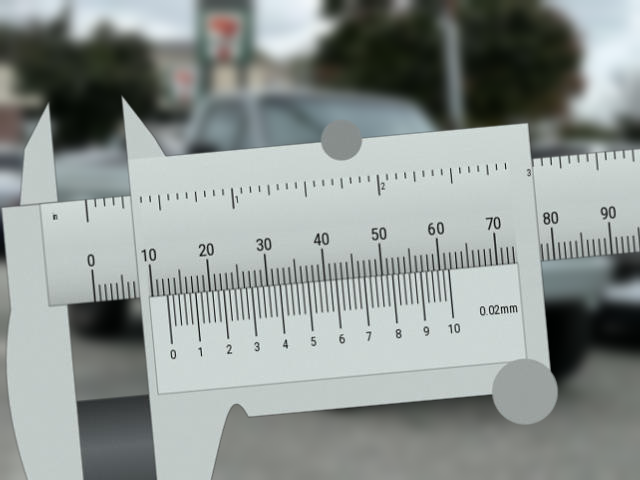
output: 12.6mm
